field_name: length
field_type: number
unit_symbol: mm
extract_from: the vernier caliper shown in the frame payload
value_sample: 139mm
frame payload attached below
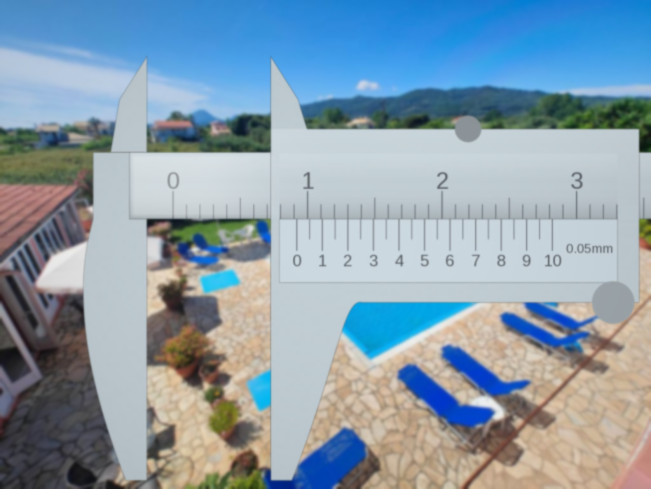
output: 9.2mm
